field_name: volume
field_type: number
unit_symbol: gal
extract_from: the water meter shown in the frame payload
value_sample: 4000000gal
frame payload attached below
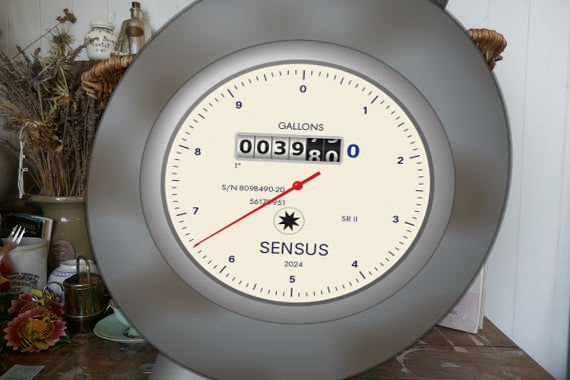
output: 39796.5gal
